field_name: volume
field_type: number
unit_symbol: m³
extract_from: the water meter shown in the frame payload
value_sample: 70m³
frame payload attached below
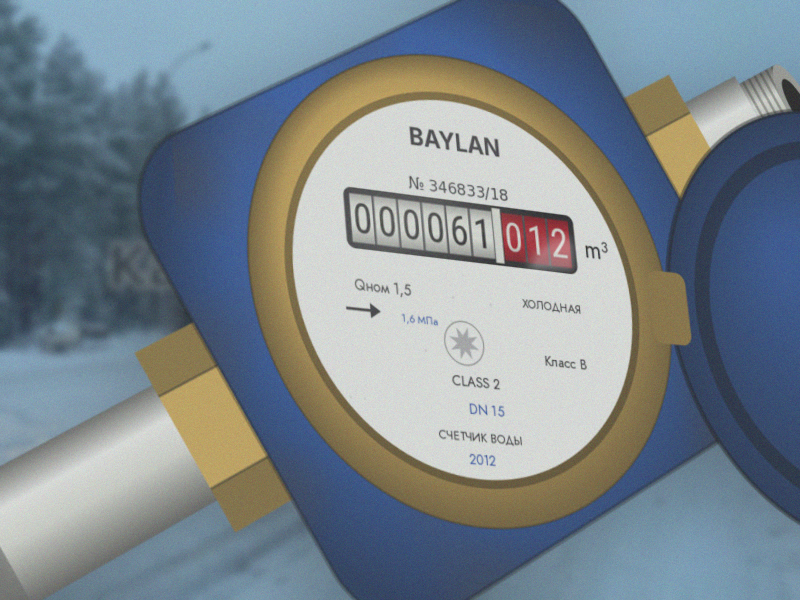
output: 61.012m³
